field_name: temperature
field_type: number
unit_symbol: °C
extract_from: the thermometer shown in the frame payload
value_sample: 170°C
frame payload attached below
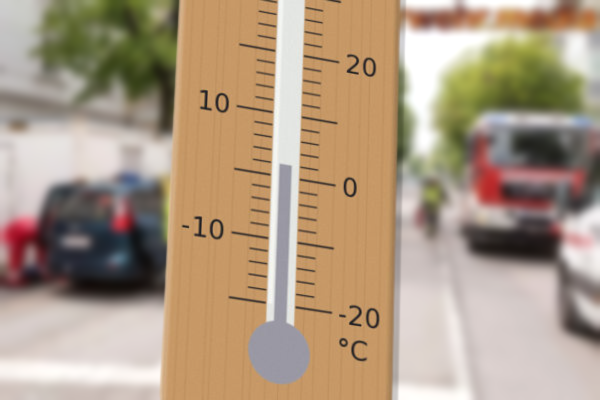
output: 2°C
